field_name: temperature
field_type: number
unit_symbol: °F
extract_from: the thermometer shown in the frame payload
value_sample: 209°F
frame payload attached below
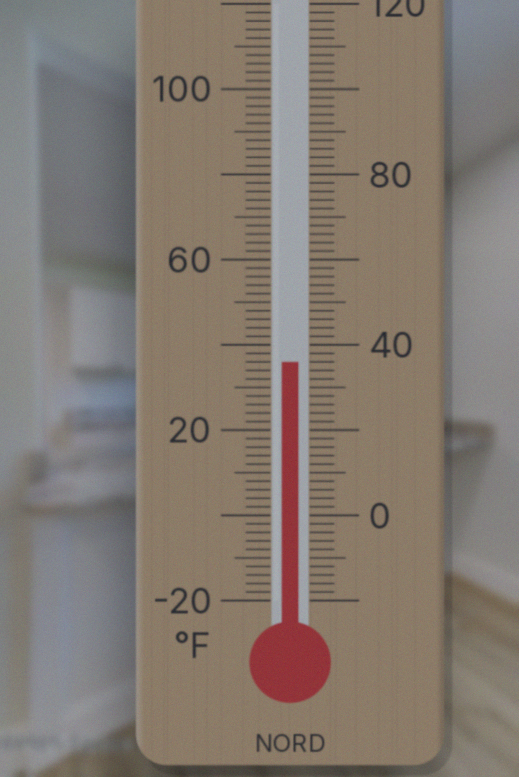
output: 36°F
